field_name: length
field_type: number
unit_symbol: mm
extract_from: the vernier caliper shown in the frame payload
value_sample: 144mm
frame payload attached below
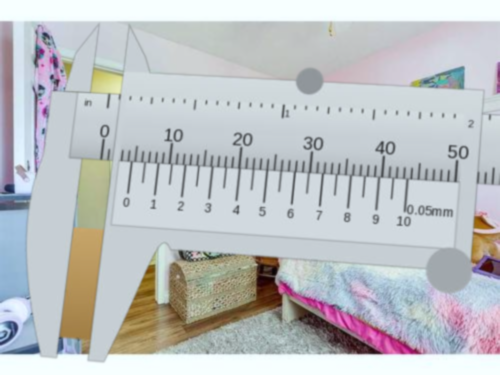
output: 4.5mm
